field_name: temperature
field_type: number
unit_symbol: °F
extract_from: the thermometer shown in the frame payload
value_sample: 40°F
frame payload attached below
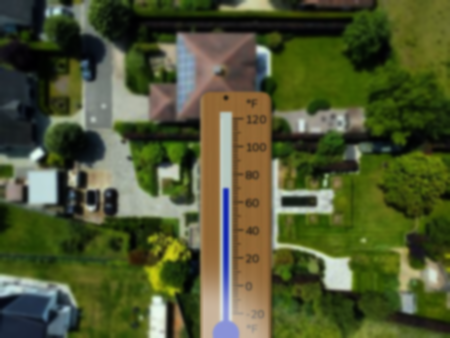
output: 70°F
